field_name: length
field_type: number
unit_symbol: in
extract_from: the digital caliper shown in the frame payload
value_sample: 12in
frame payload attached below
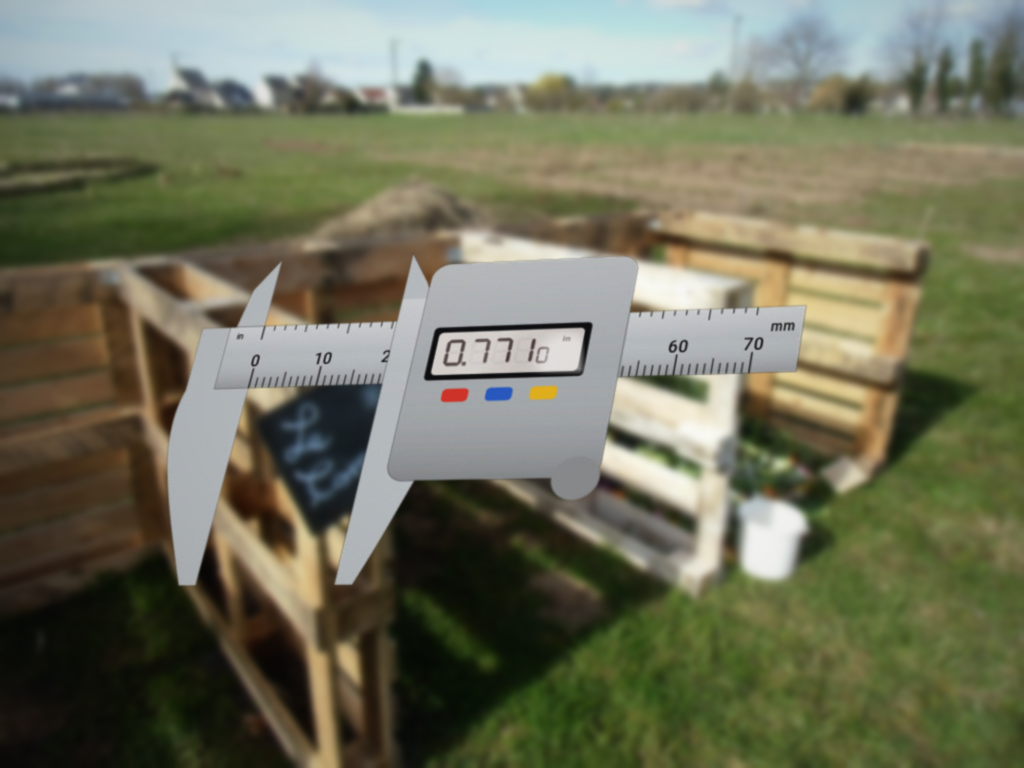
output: 0.7710in
